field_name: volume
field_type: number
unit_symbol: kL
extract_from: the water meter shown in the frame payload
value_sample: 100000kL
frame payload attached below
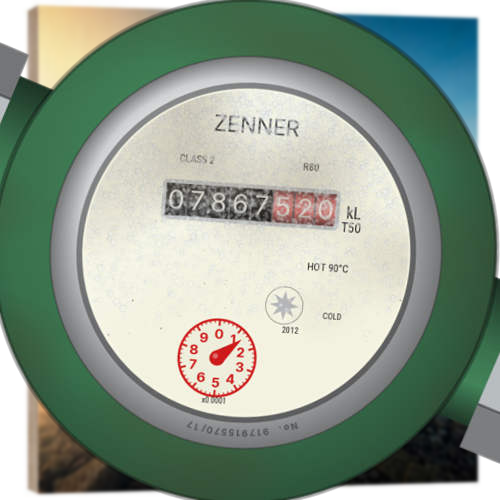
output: 7867.5201kL
